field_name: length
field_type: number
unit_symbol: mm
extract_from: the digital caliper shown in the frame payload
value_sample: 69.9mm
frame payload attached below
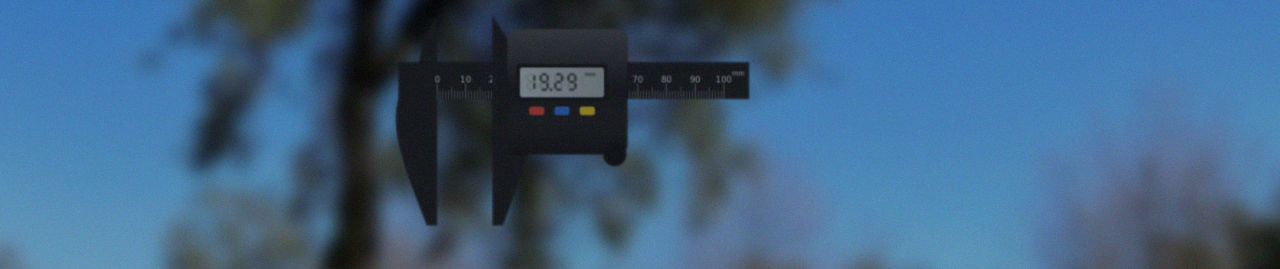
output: 19.29mm
